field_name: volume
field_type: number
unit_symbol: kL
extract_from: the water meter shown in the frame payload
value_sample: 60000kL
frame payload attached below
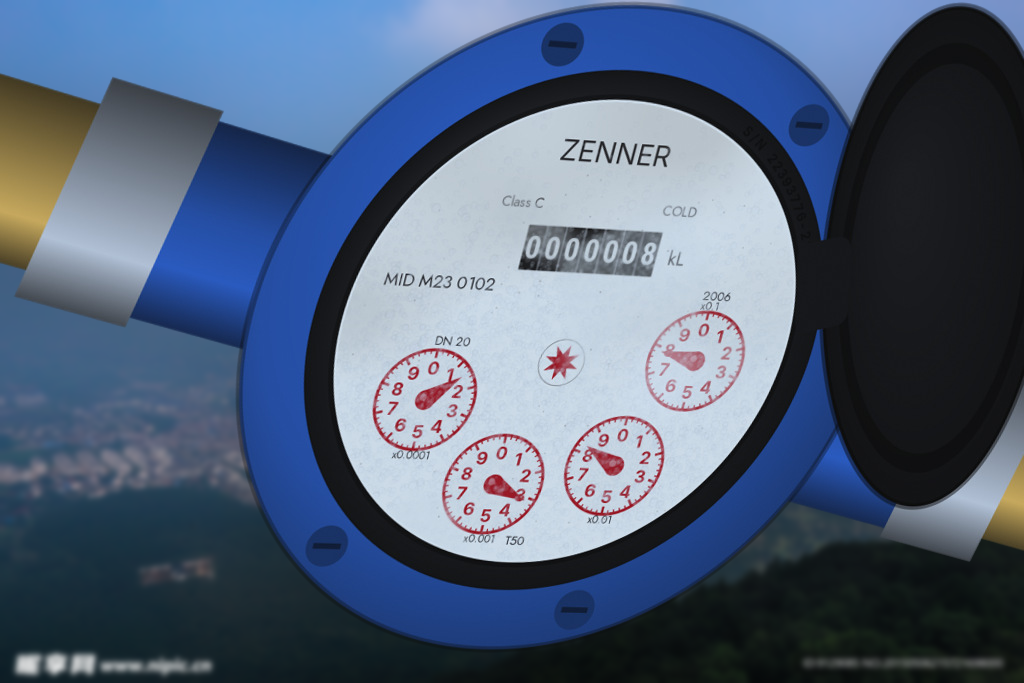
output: 8.7831kL
